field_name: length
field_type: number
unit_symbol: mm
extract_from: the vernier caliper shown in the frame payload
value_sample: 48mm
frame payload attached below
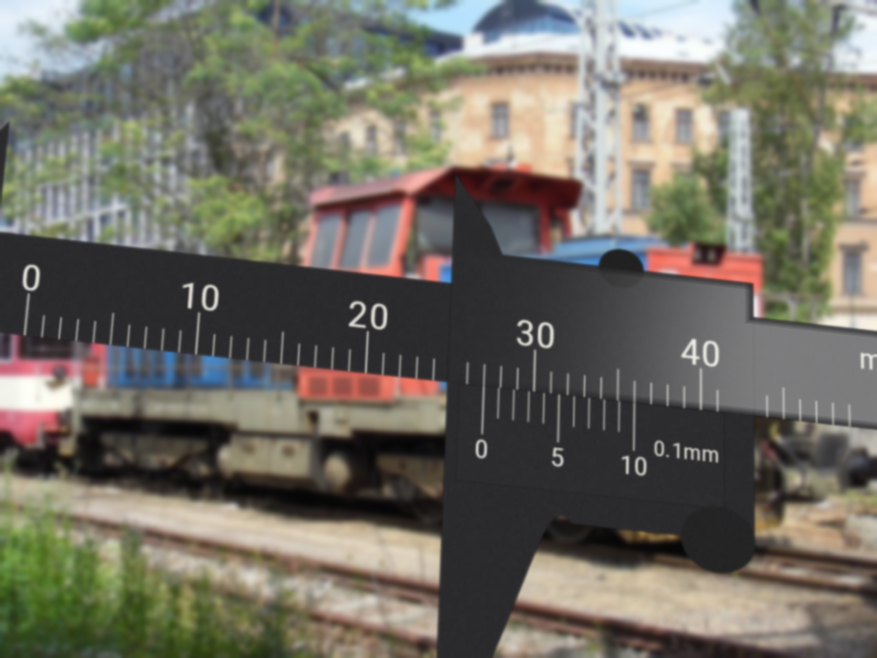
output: 27.0mm
